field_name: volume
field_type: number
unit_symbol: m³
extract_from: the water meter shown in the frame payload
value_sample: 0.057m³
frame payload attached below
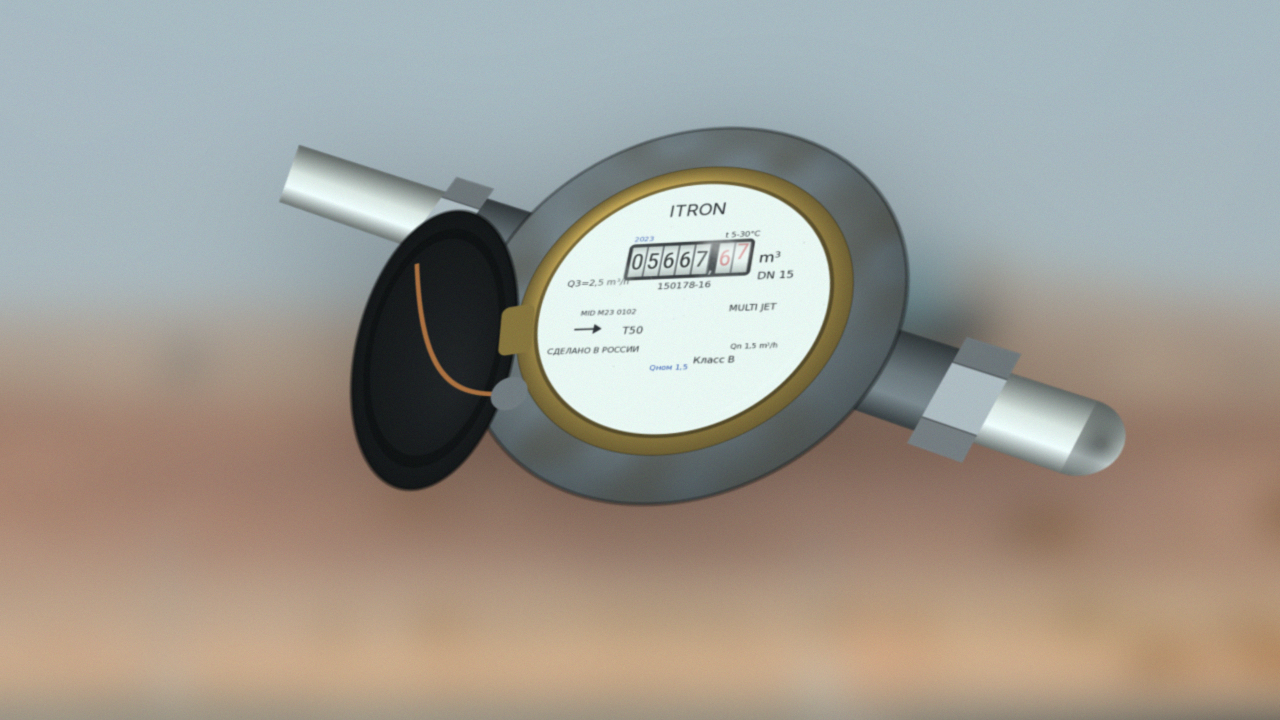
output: 5667.67m³
